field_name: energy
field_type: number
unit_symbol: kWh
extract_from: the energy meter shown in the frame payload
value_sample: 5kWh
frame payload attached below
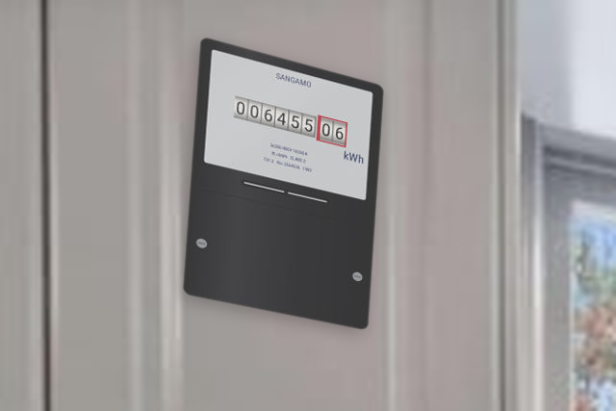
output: 6455.06kWh
